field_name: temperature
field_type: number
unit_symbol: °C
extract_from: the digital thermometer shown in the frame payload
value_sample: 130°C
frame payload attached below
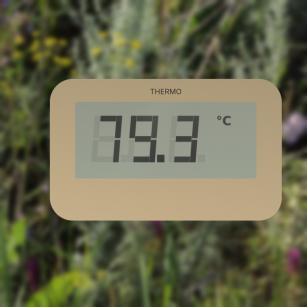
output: 79.3°C
